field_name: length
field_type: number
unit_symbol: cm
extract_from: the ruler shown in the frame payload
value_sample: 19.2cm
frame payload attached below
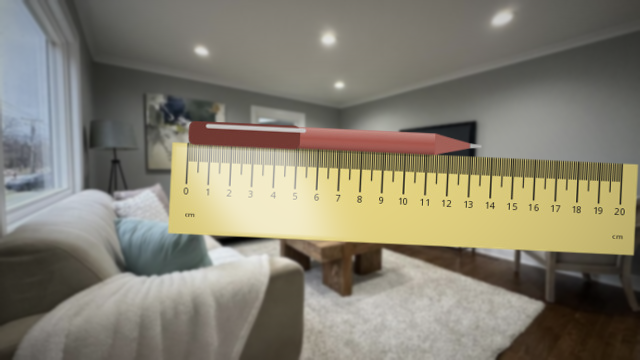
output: 13.5cm
